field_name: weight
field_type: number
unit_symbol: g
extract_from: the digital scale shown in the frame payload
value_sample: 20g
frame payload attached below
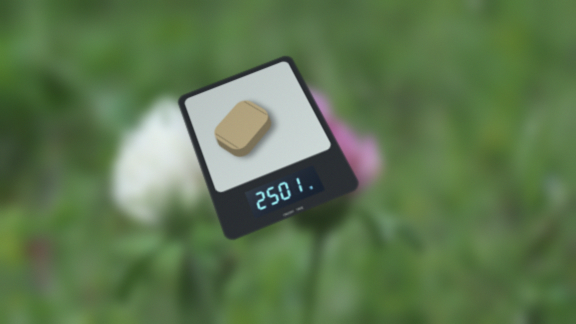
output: 2501g
